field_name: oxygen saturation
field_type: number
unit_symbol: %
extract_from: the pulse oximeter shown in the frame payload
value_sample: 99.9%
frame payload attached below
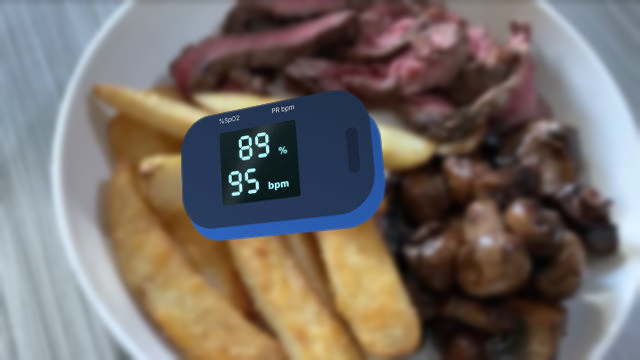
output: 89%
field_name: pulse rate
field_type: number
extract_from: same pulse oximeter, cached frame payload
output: 95bpm
